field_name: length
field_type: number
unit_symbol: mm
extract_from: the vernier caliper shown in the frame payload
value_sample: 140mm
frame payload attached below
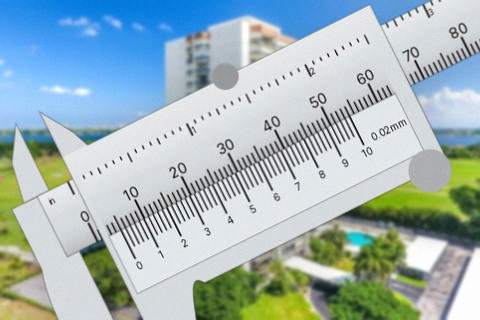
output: 5.0mm
